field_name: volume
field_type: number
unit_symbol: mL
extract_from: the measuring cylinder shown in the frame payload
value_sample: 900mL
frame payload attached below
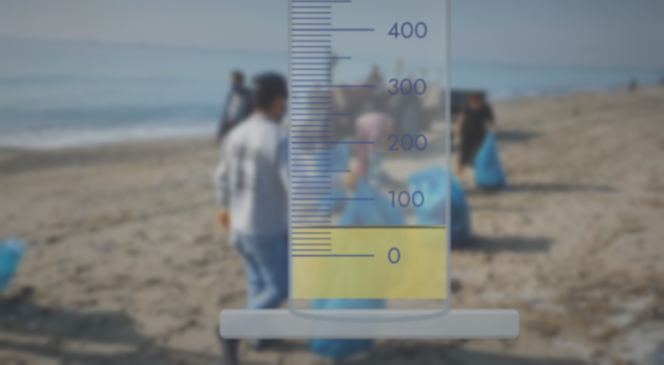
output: 50mL
